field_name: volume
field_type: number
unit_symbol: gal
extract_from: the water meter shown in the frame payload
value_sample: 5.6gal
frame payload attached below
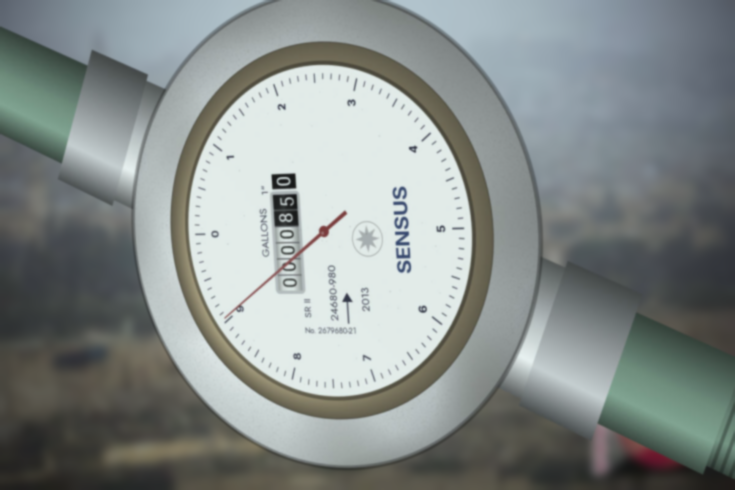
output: 849.0gal
